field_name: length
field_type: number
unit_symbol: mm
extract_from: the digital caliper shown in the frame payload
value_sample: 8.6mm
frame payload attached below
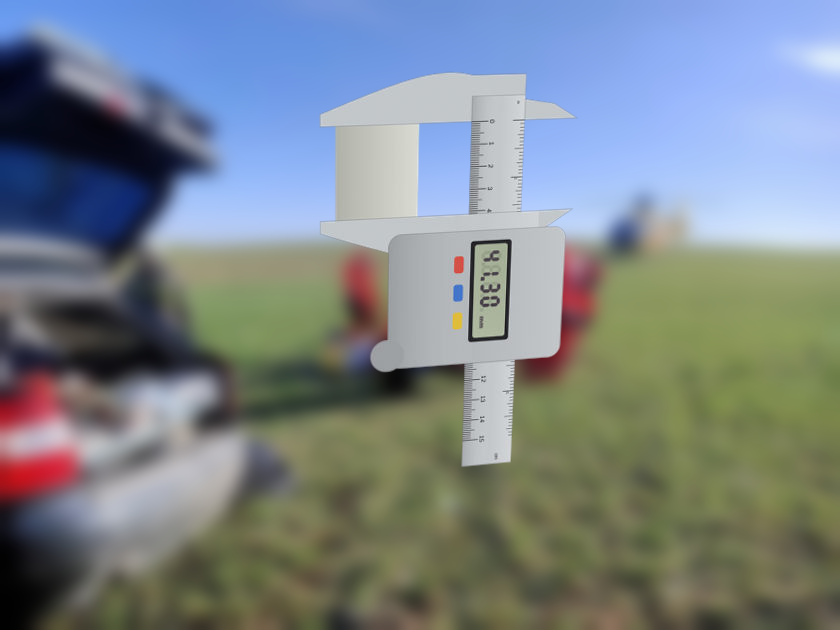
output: 41.30mm
